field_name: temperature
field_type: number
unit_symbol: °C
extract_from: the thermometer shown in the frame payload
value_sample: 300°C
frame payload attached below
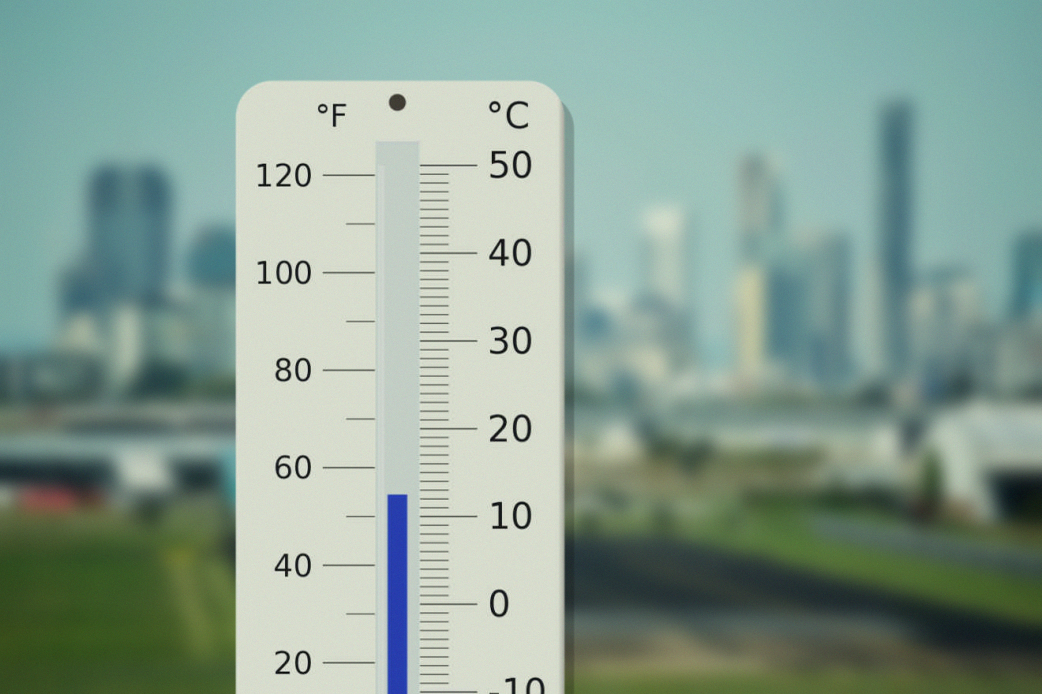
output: 12.5°C
